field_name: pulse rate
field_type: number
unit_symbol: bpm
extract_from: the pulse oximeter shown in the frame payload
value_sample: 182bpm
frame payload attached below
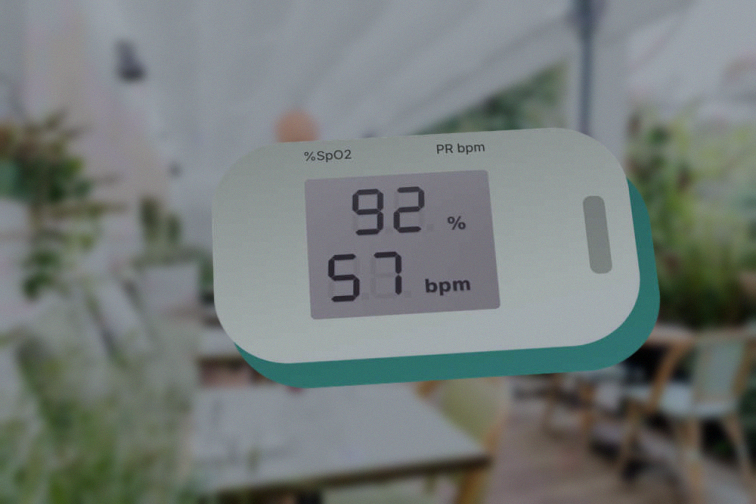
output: 57bpm
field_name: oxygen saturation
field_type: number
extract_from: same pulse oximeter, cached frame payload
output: 92%
